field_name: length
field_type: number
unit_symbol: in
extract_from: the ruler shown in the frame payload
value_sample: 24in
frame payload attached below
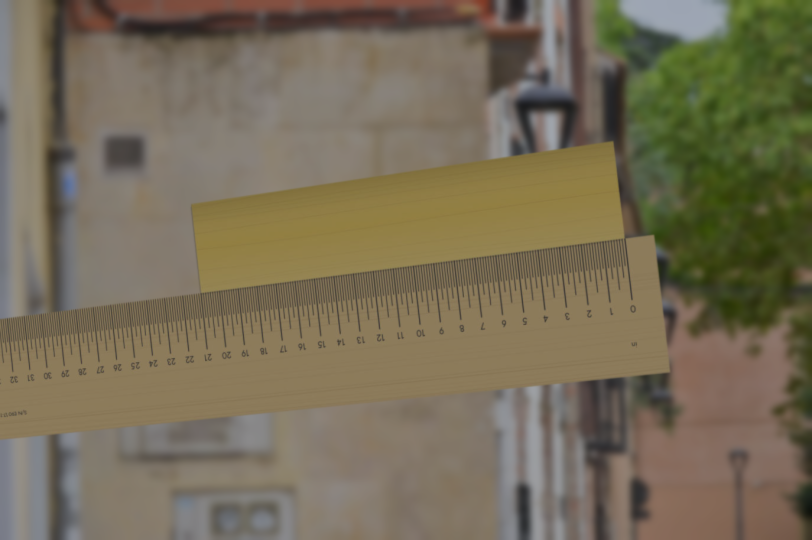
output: 21in
